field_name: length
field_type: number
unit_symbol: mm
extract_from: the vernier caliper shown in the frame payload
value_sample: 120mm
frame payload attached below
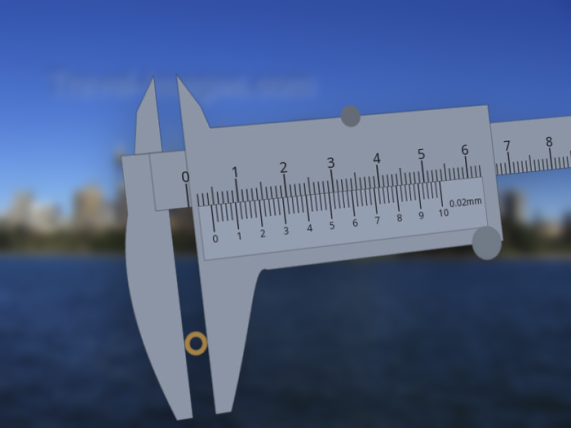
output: 4.5mm
